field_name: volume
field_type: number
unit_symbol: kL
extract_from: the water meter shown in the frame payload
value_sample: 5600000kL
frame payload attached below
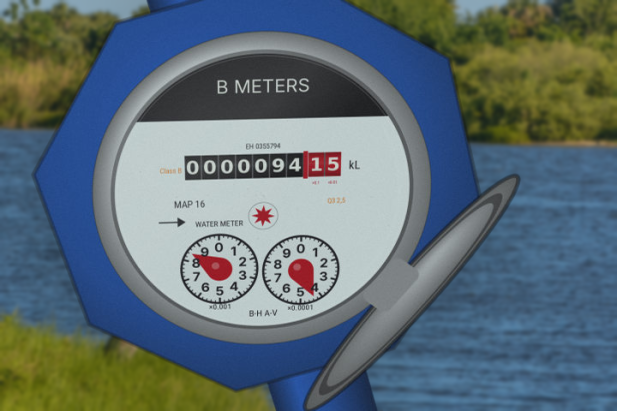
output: 94.1584kL
